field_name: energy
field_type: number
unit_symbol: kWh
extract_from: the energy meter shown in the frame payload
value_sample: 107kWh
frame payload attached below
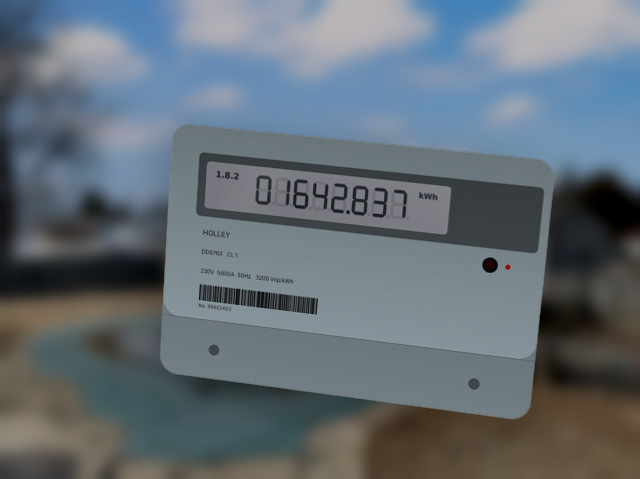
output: 1642.837kWh
